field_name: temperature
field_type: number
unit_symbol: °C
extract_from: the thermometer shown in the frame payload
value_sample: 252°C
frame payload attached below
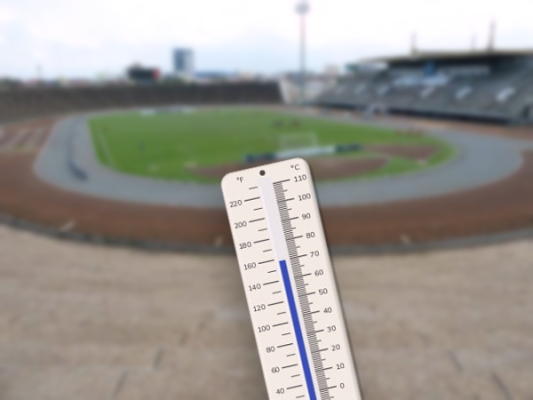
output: 70°C
